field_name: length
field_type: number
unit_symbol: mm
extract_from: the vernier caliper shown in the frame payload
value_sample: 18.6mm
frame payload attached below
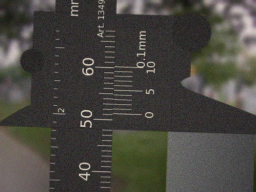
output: 51.2mm
